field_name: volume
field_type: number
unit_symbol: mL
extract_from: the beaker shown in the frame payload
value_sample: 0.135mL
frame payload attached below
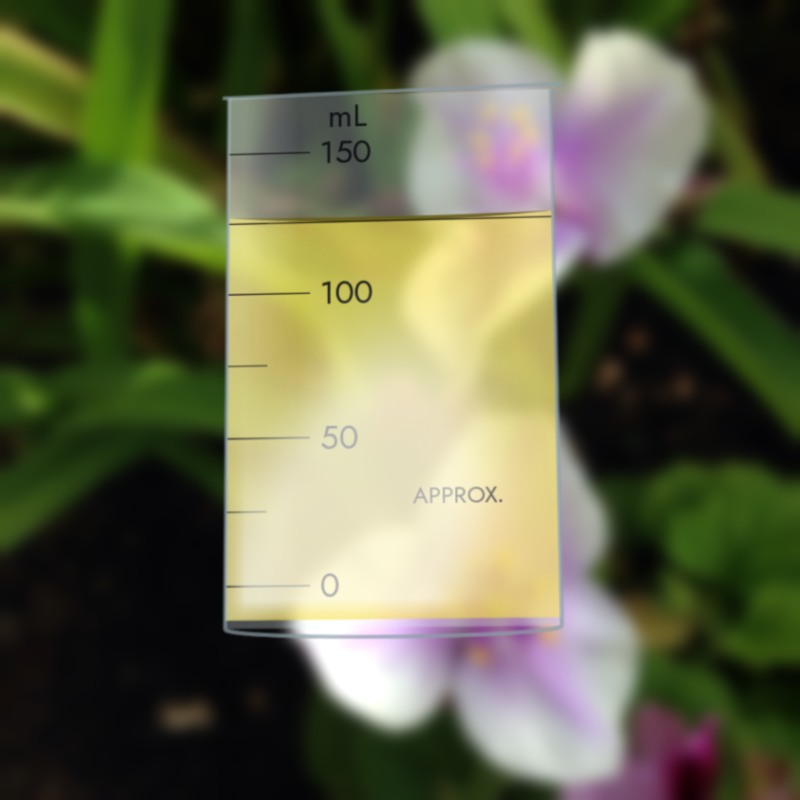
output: 125mL
